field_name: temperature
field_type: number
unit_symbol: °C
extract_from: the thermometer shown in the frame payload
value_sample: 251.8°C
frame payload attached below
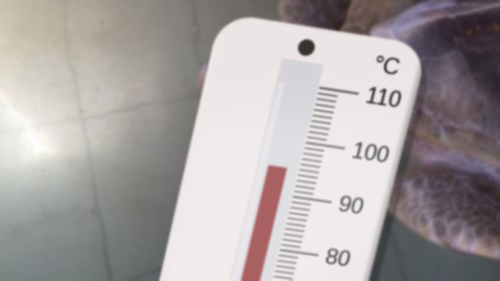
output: 95°C
